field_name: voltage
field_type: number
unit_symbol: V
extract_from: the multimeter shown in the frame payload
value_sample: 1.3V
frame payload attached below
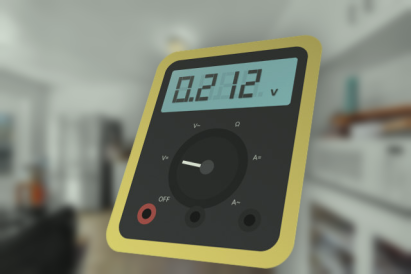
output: 0.212V
